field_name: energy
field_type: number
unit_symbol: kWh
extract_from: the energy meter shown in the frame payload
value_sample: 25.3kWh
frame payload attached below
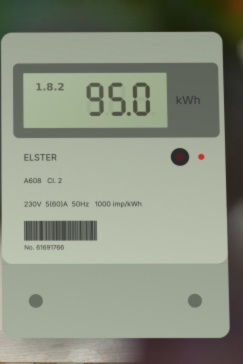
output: 95.0kWh
